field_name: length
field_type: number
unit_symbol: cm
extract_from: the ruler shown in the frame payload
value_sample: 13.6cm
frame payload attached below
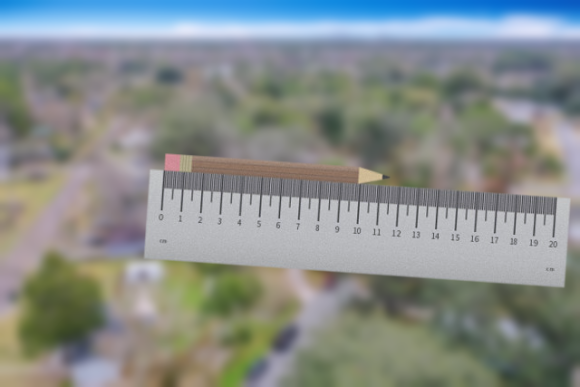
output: 11.5cm
